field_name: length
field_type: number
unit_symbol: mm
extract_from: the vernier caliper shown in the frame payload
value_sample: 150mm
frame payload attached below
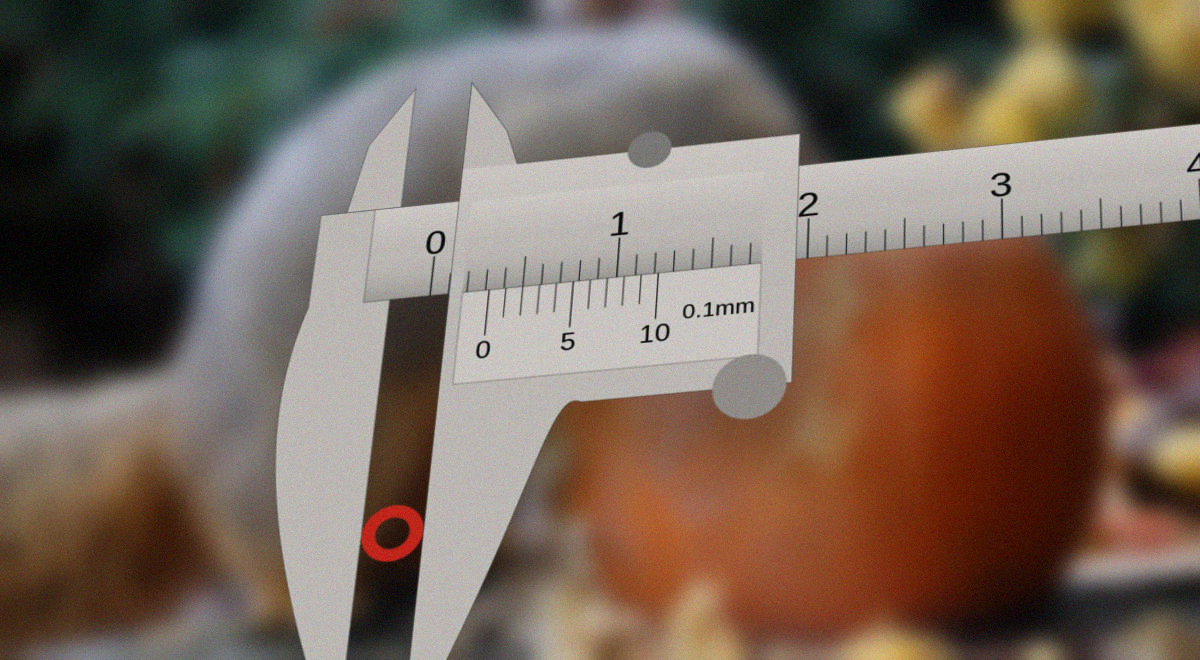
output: 3.2mm
